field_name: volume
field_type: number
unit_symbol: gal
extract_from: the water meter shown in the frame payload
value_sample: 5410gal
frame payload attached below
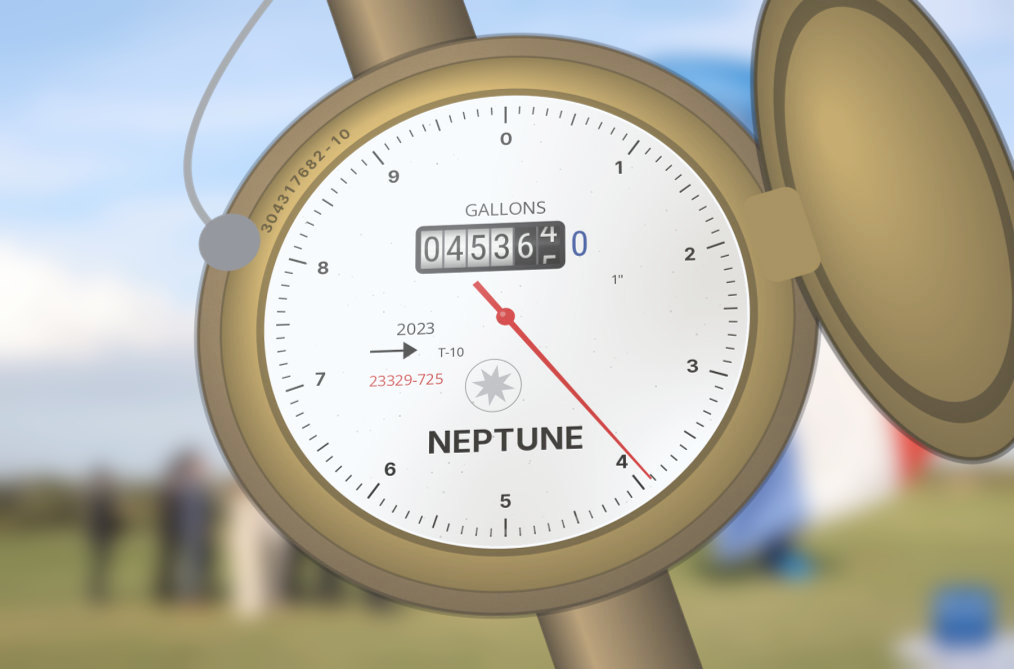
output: 453643.9gal
